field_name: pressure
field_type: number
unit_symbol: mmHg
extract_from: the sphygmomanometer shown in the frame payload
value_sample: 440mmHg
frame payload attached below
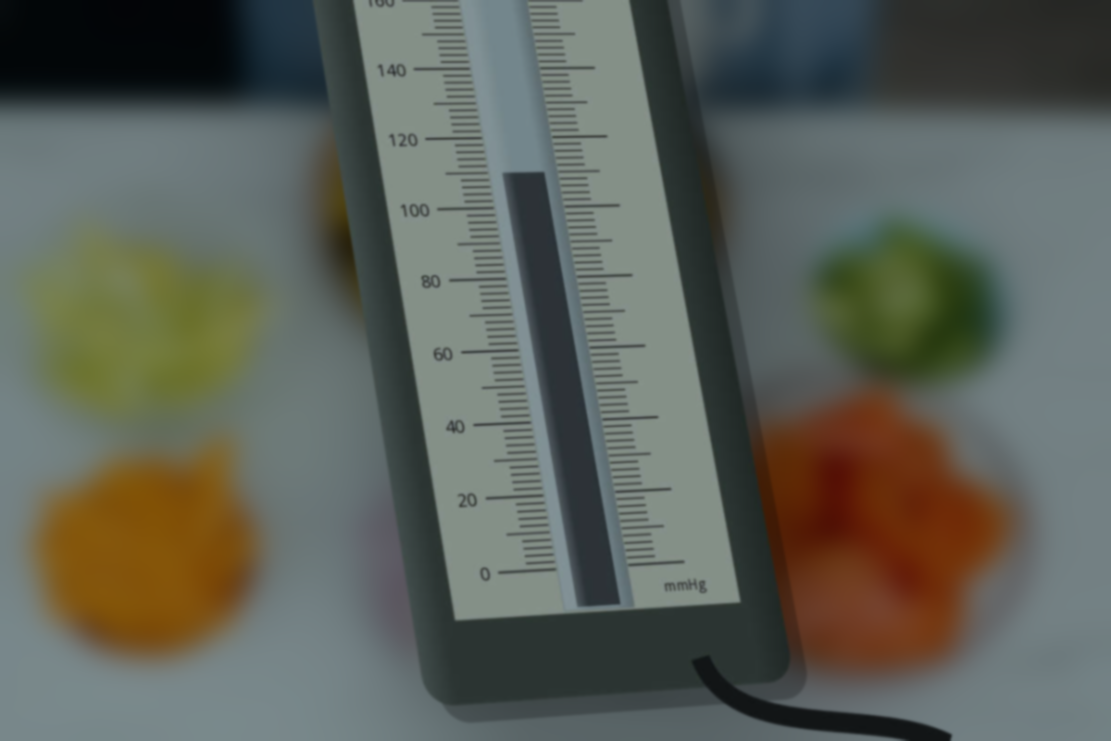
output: 110mmHg
